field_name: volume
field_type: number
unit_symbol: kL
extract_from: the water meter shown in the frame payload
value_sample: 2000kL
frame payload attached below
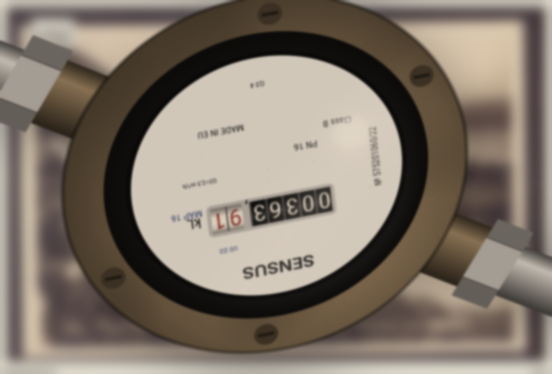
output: 363.91kL
